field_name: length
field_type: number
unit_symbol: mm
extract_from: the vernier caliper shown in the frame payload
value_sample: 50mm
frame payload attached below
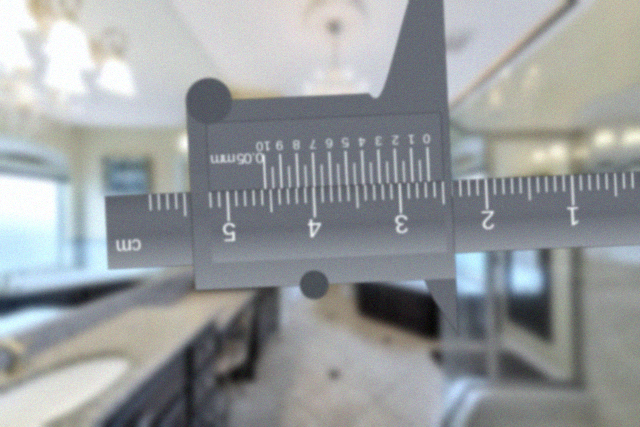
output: 26.6mm
